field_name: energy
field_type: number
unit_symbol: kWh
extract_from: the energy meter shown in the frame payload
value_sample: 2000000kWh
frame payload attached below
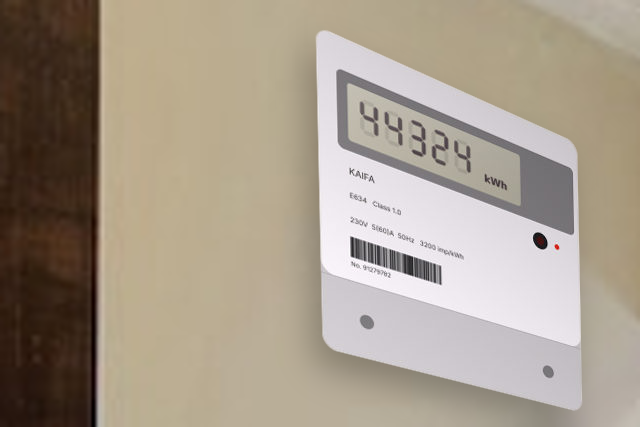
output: 44324kWh
